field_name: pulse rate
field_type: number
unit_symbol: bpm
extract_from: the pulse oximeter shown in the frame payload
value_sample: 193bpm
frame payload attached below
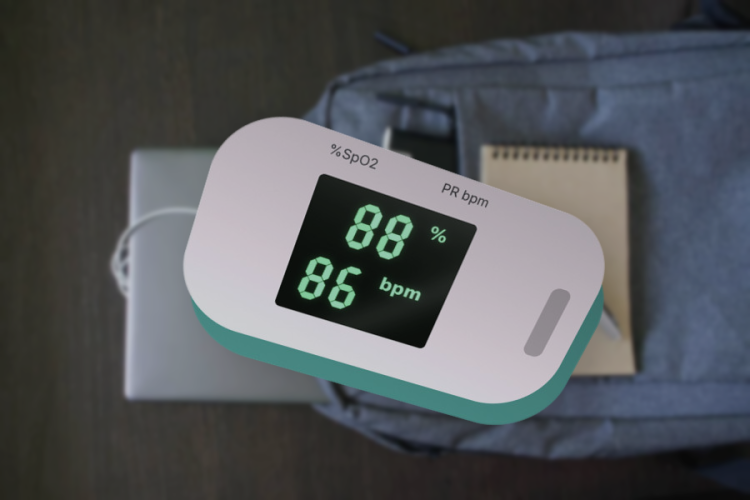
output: 86bpm
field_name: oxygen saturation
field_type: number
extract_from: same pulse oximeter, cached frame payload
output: 88%
